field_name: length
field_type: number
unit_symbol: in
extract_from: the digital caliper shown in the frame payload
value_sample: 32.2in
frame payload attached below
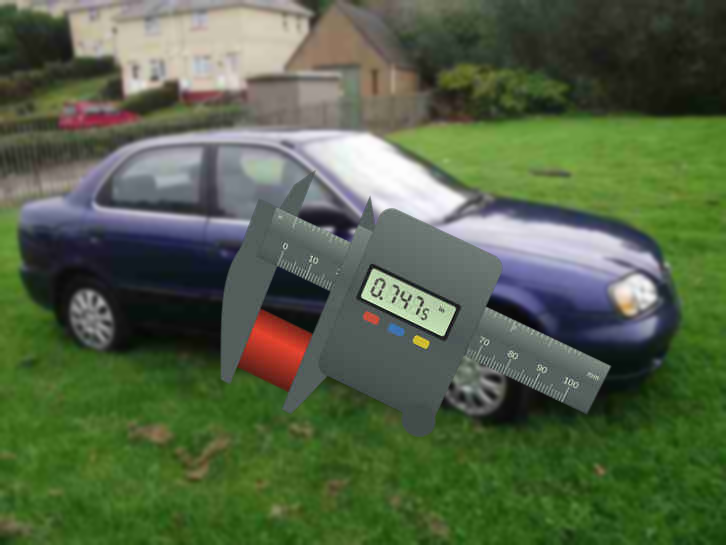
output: 0.7475in
